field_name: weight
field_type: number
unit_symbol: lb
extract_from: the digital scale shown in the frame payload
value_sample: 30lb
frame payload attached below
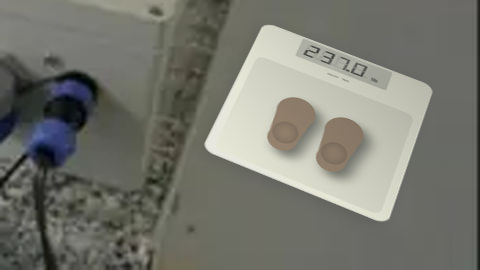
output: 237.0lb
